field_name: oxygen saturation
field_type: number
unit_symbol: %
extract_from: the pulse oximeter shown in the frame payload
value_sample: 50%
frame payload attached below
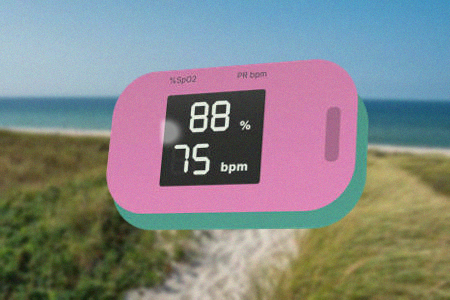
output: 88%
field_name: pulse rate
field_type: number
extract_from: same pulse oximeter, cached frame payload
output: 75bpm
